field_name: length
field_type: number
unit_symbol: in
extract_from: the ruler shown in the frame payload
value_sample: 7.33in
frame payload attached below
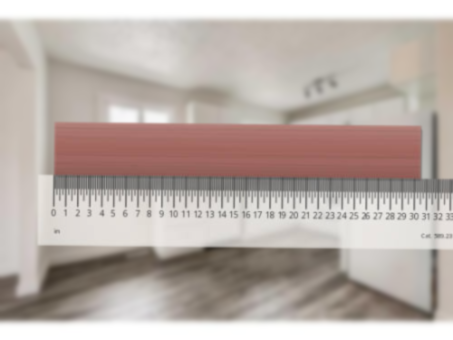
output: 30.5in
